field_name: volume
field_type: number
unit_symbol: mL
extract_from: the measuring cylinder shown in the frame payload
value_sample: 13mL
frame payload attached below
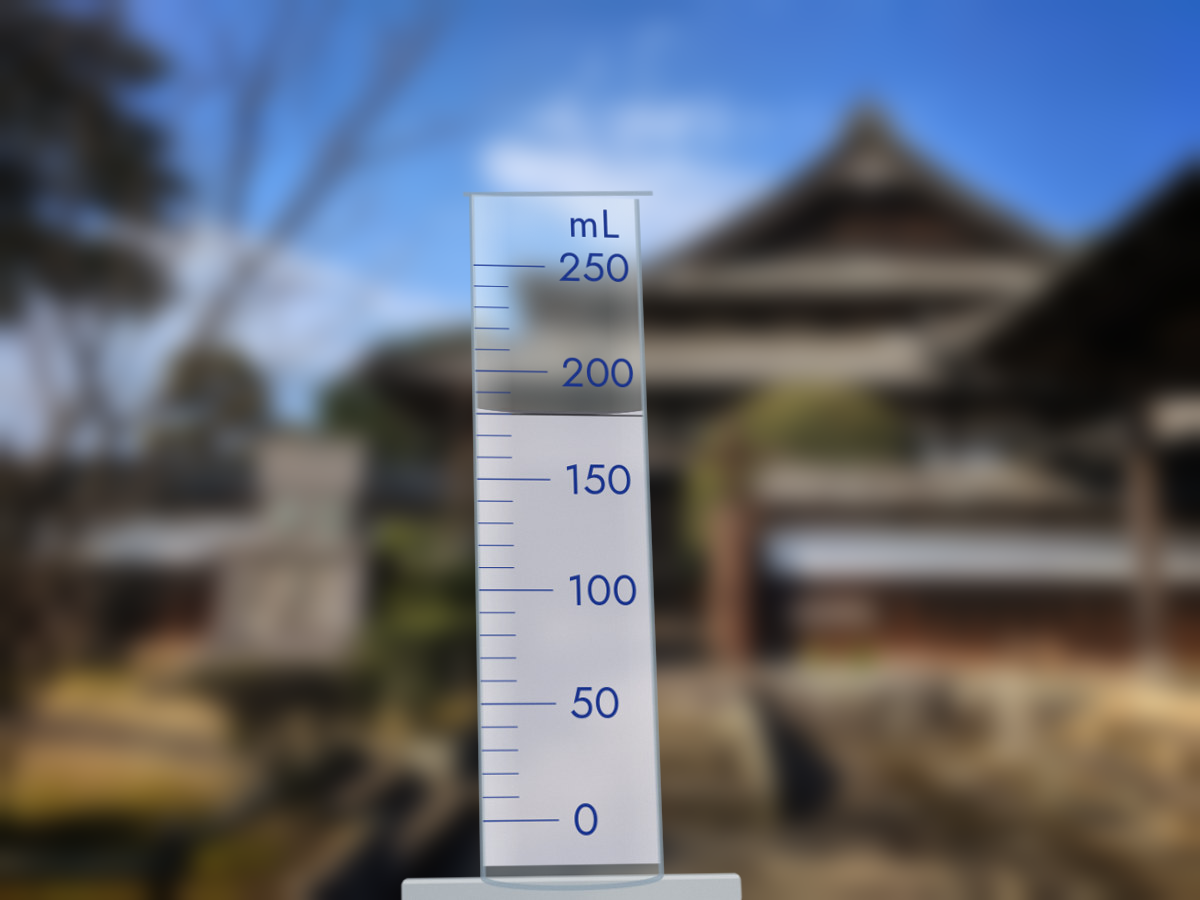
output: 180mL
